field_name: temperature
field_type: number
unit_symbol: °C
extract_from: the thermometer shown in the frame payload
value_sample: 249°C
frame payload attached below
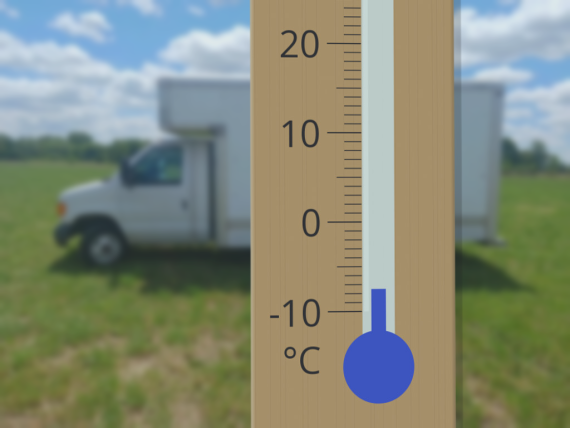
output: -7.5°C
